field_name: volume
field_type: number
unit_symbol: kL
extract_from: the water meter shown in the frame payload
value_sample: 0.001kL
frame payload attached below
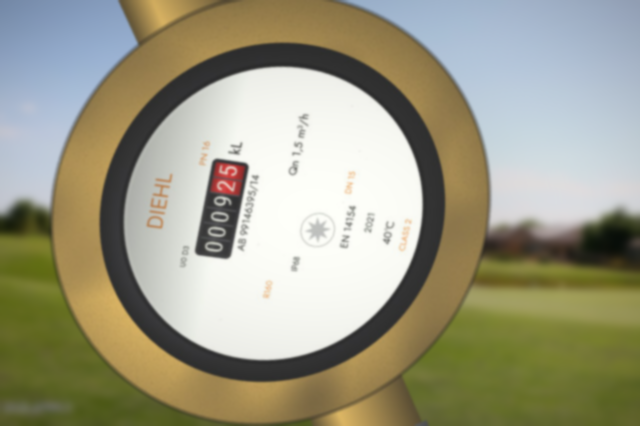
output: 9.25kL
